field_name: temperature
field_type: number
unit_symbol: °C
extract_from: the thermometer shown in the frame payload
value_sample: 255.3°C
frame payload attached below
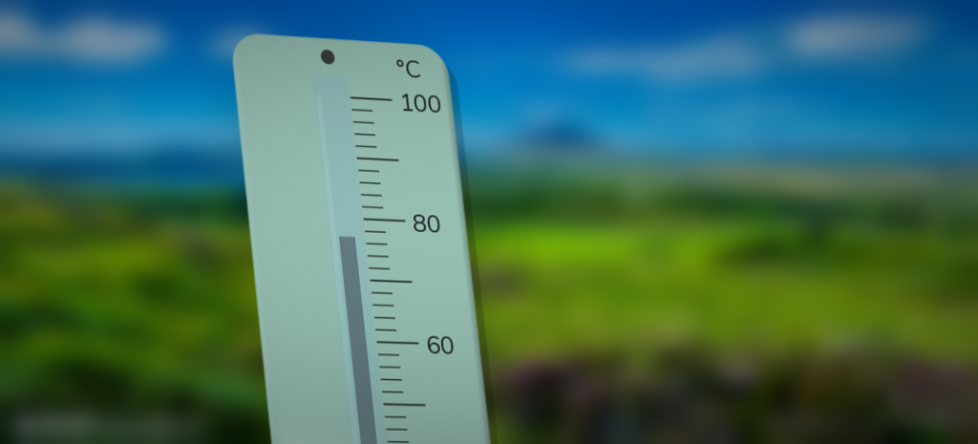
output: 77°C
